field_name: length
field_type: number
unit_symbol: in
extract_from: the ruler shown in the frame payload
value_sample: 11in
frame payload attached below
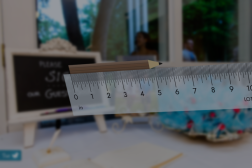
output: 5.5in
